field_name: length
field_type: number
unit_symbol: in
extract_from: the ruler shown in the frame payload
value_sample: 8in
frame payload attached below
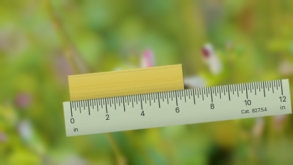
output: 6.5in
